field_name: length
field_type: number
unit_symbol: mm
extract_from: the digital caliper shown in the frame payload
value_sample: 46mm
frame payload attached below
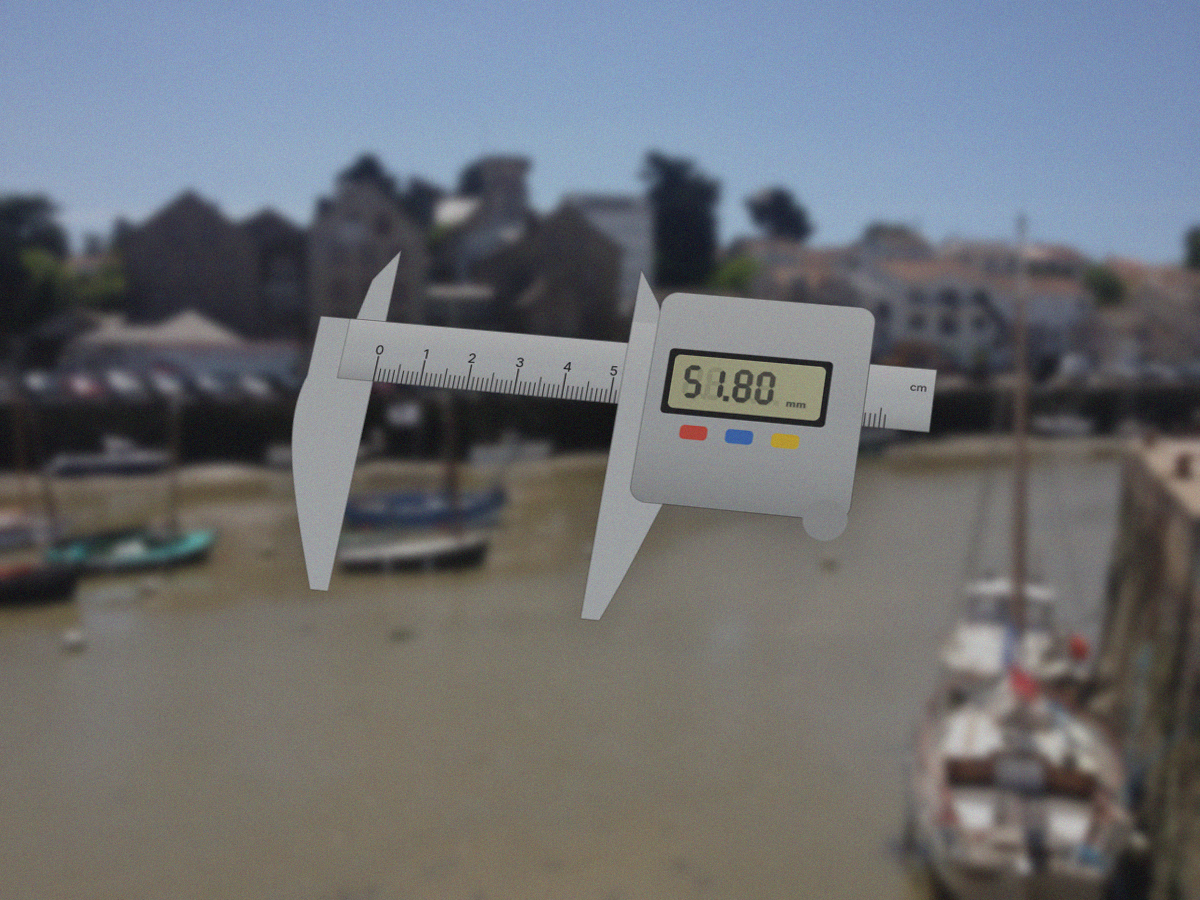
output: 51.80mm
